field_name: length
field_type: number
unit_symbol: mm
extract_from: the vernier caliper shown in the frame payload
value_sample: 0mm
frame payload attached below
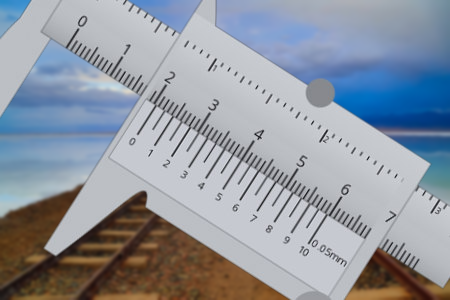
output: 20.5mm
